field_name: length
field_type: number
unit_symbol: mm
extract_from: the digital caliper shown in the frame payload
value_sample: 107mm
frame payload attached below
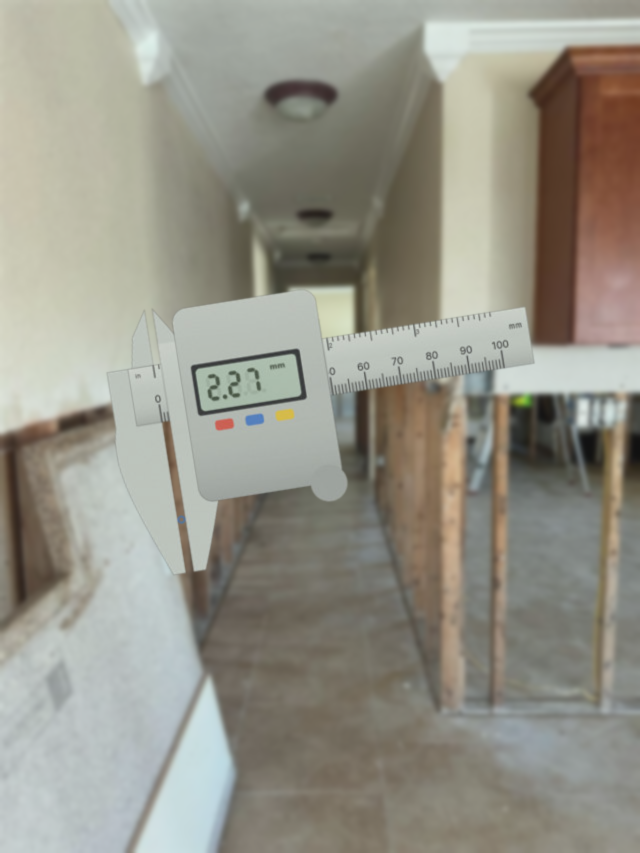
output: 2.27mm
